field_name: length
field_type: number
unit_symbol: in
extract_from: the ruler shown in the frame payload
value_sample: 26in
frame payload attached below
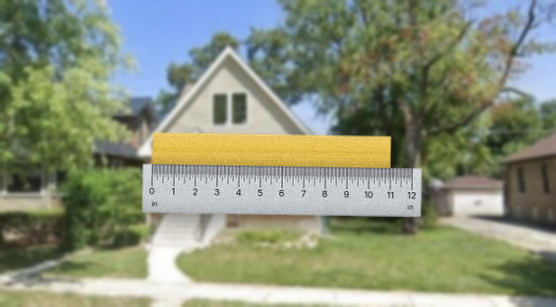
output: 11in
